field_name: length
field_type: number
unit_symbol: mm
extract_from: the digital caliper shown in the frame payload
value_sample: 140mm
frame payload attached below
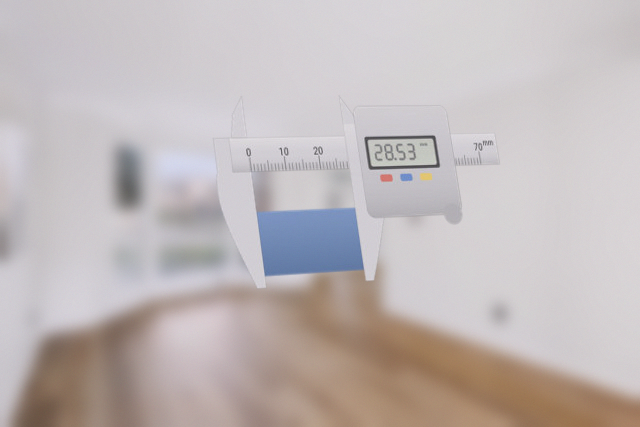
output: 28.53mm
